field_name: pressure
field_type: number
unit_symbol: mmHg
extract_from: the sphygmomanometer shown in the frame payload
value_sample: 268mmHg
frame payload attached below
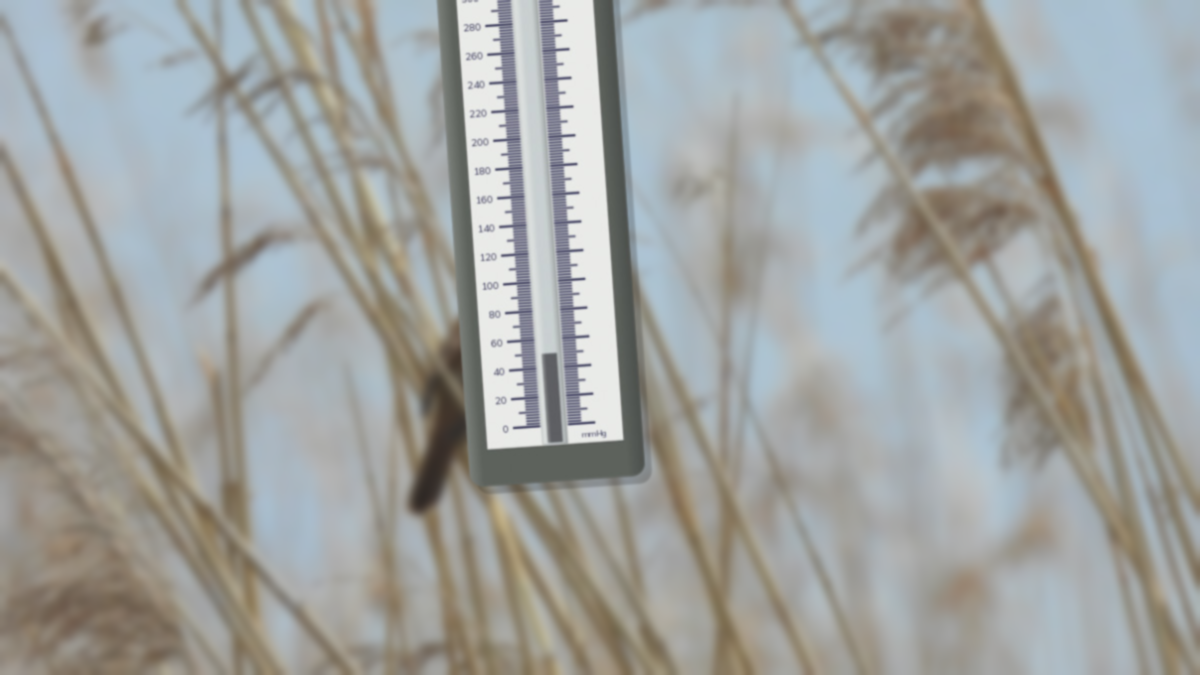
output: 50mmHg
